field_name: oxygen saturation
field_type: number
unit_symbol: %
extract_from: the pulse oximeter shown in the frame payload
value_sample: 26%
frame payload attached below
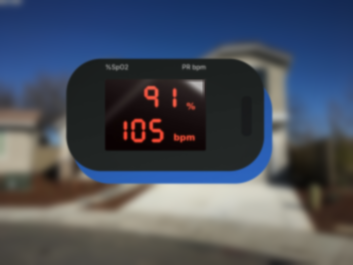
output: 91%
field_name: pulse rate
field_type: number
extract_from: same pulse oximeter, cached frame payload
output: 105bpm
